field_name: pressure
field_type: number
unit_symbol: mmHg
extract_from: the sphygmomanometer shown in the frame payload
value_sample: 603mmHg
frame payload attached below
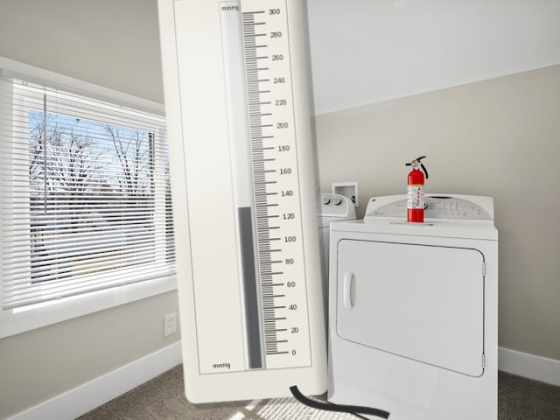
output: 130mmHg
